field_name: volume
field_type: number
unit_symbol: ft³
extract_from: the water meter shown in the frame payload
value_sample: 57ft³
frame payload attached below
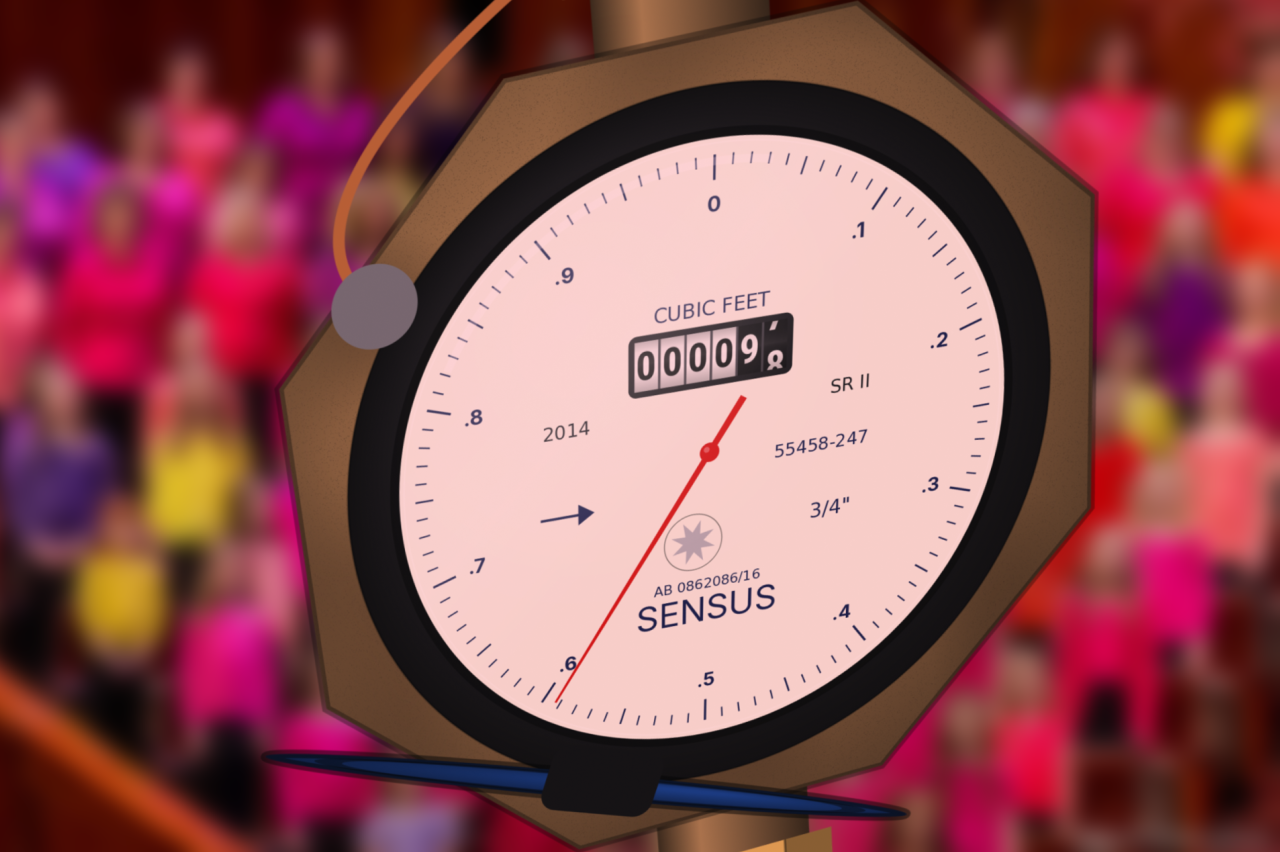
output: 97.59ft³
